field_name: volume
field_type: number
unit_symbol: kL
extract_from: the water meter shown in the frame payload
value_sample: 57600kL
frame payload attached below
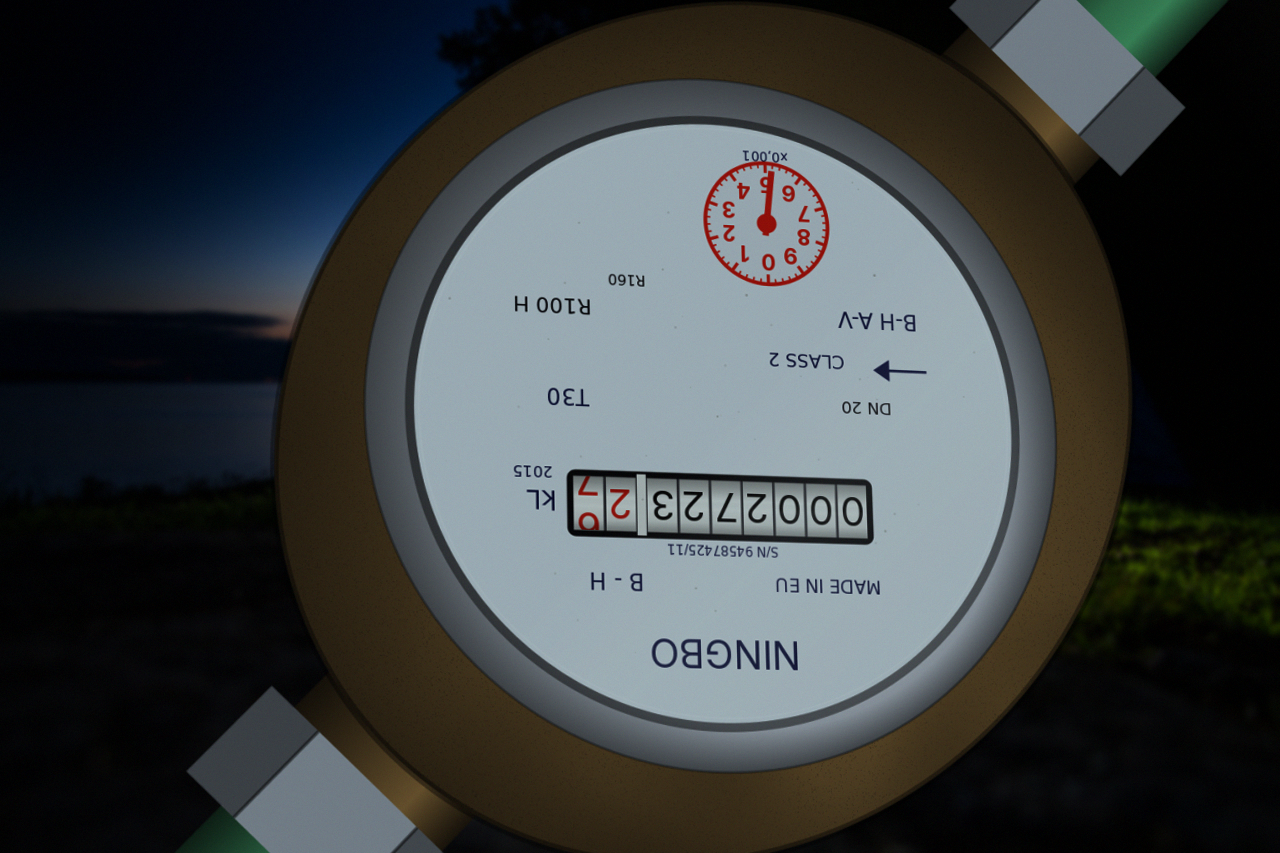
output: 2723.265kL
